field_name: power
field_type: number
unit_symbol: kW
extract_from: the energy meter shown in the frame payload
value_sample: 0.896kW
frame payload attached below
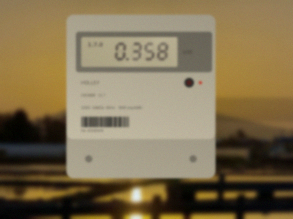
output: 0.358kW
